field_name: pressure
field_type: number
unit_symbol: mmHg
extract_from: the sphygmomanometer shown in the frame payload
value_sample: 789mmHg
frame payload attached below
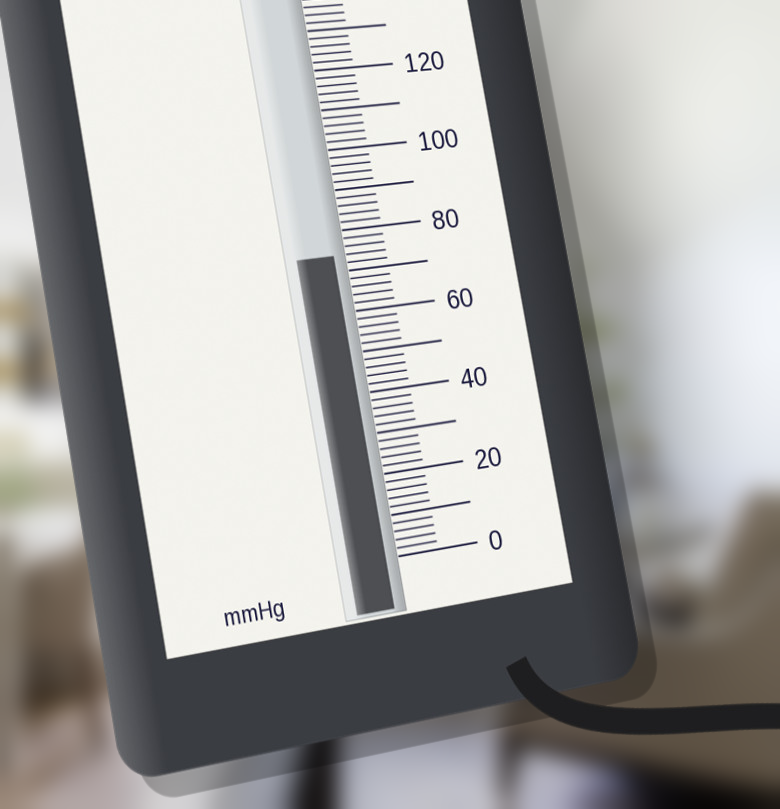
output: 74mmHg
